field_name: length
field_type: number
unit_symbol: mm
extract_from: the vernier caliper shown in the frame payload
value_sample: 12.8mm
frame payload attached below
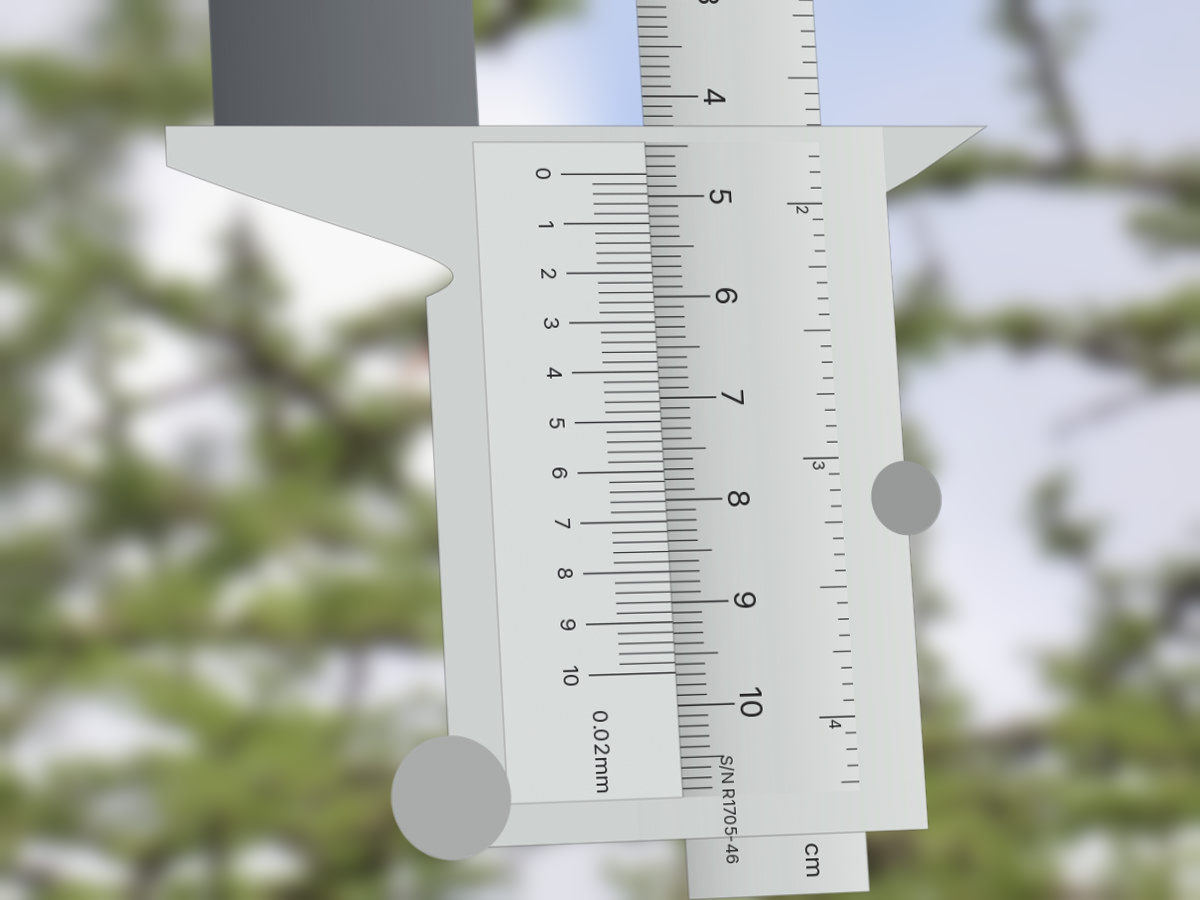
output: 47.8mm
